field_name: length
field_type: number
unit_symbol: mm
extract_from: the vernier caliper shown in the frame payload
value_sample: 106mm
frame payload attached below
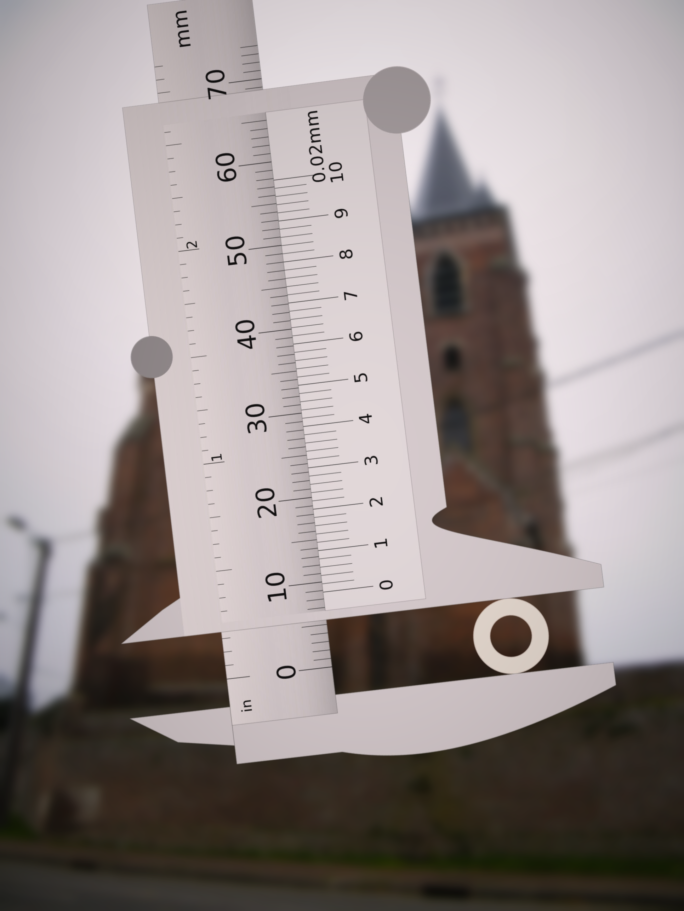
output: 8.8mm
